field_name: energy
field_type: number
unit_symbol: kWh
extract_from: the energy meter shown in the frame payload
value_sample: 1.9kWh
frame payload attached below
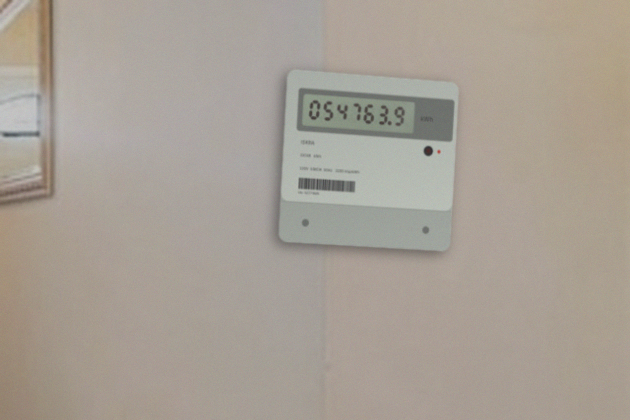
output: 54763.9kWh
